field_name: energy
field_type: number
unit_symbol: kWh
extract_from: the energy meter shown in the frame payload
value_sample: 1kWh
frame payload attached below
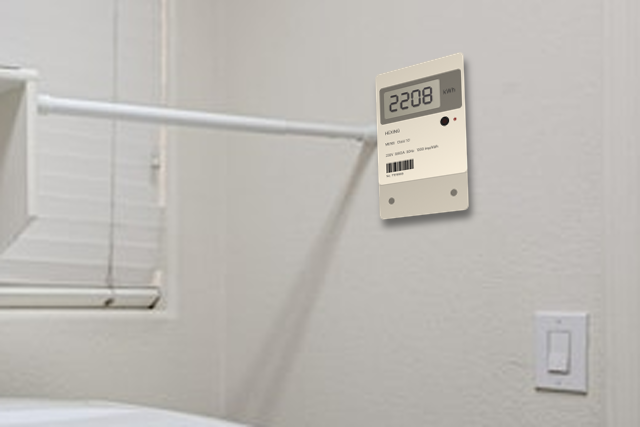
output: 2208kWh
